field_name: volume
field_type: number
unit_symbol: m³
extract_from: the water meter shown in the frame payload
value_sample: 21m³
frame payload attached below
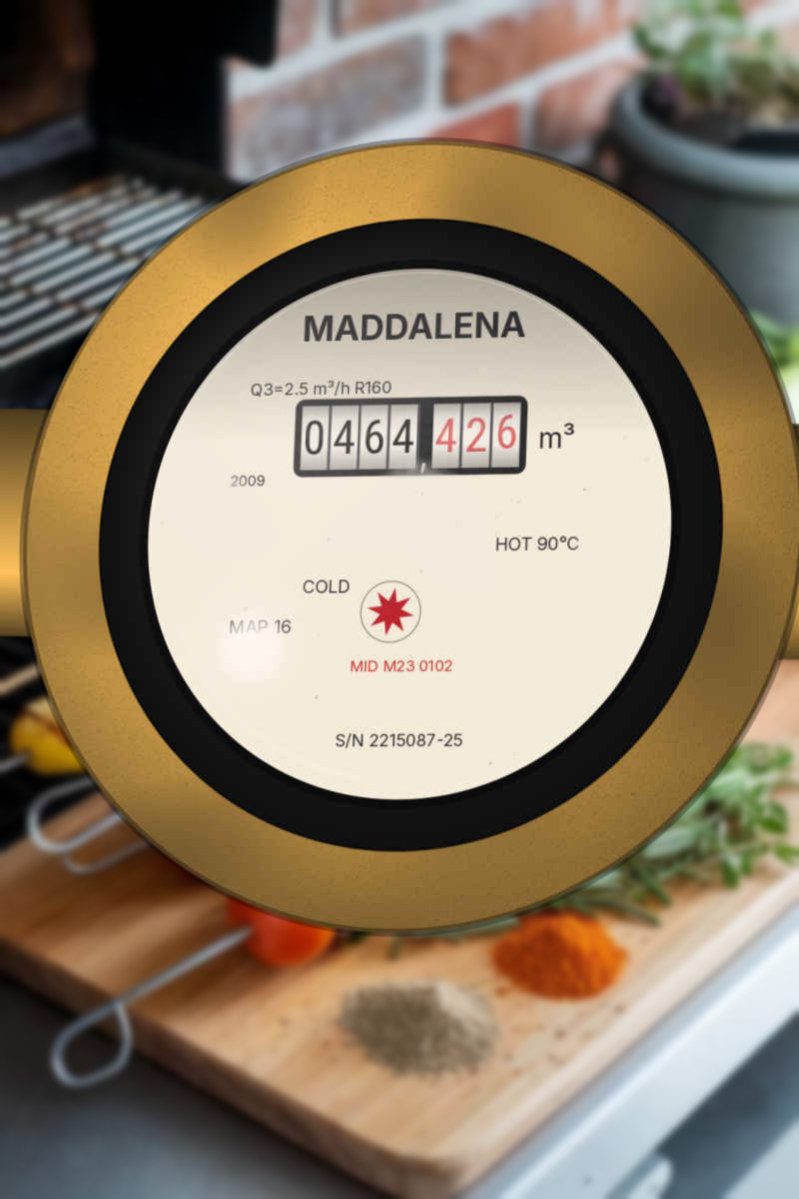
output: 464.426m³
